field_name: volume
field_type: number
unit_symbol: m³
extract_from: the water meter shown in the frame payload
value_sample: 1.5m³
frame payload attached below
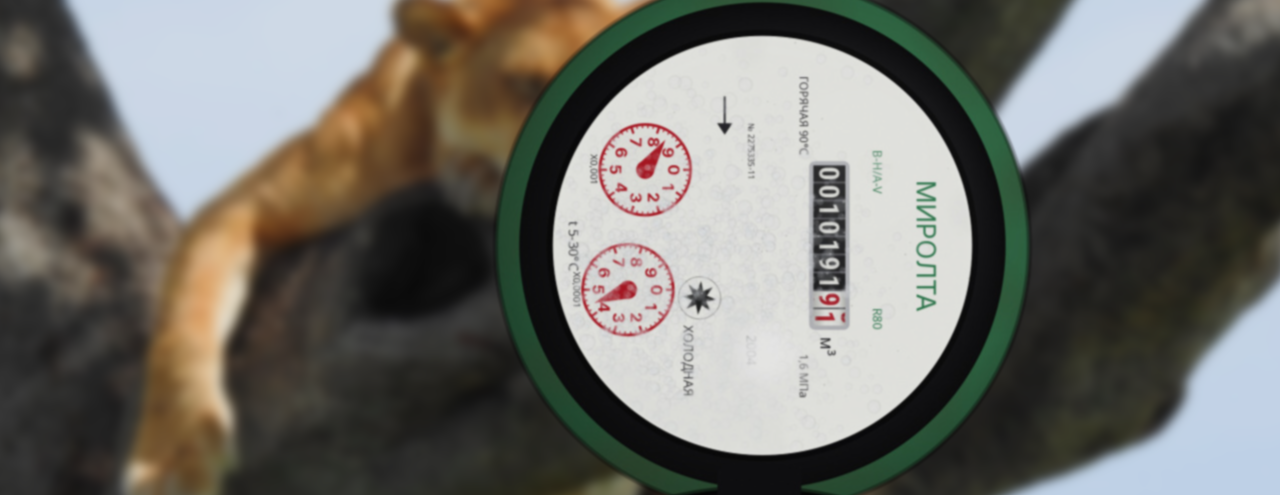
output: 10191.9084m³
